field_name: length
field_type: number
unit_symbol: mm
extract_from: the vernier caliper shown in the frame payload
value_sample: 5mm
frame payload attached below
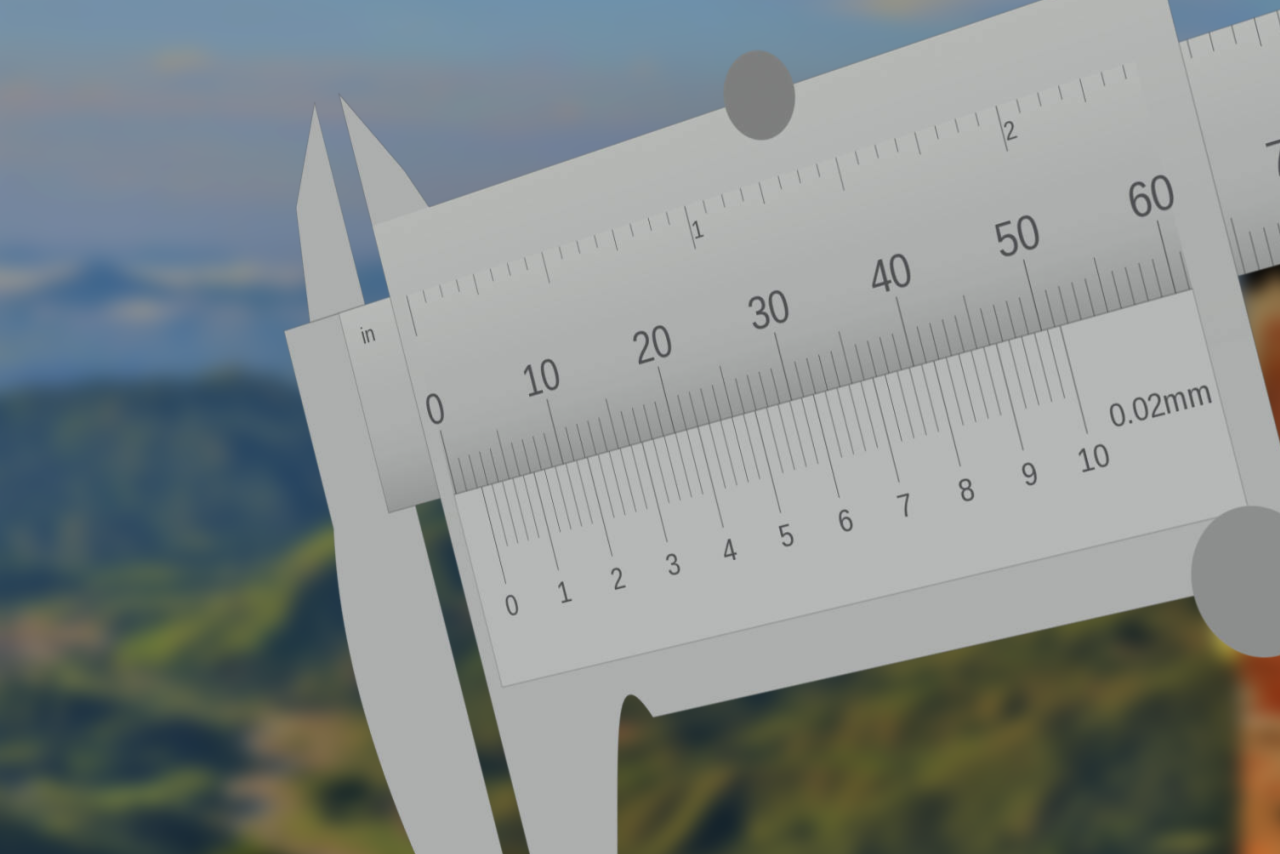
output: 2.4mm
